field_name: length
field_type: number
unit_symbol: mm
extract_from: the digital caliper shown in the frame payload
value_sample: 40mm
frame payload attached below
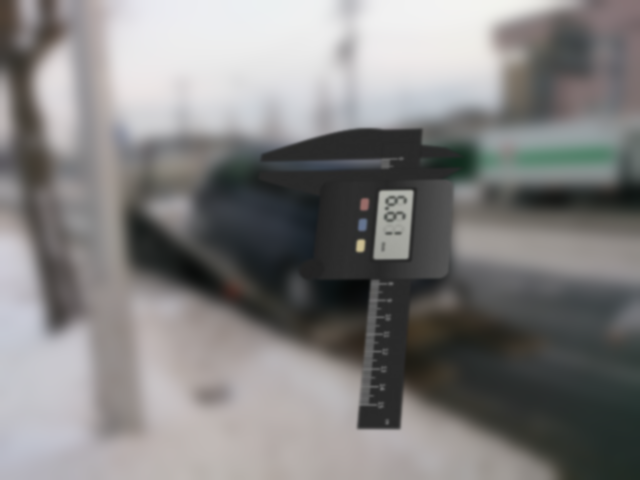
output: 6.61mm
